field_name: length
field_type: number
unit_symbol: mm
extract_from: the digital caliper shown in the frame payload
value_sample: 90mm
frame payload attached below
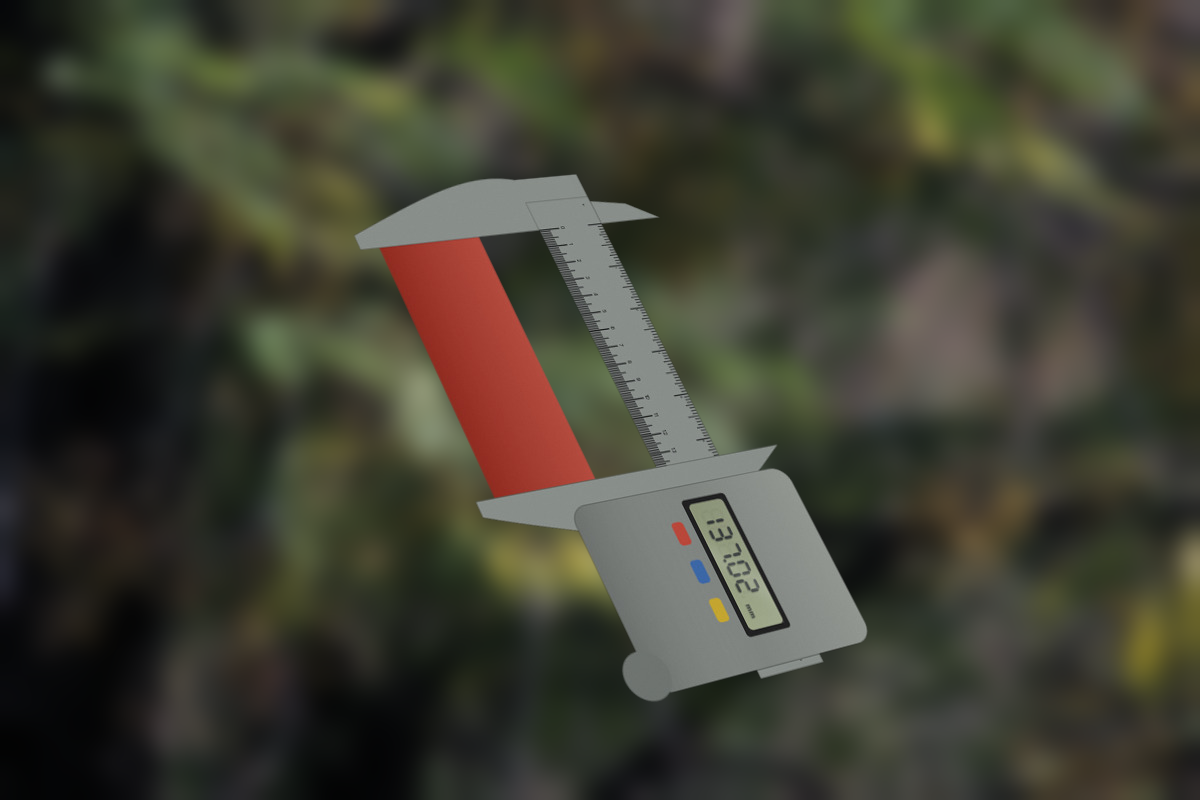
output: 137.02mm
